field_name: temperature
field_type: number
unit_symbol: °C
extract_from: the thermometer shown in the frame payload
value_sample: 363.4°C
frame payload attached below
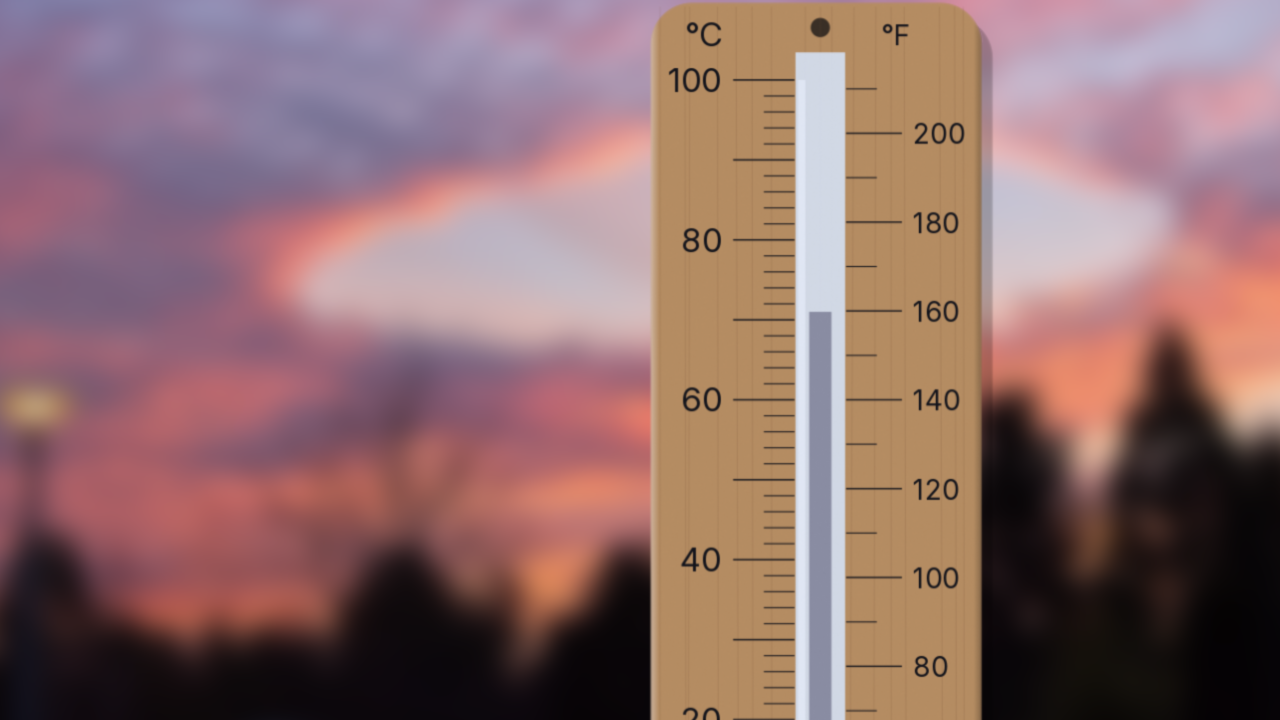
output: 71°C
